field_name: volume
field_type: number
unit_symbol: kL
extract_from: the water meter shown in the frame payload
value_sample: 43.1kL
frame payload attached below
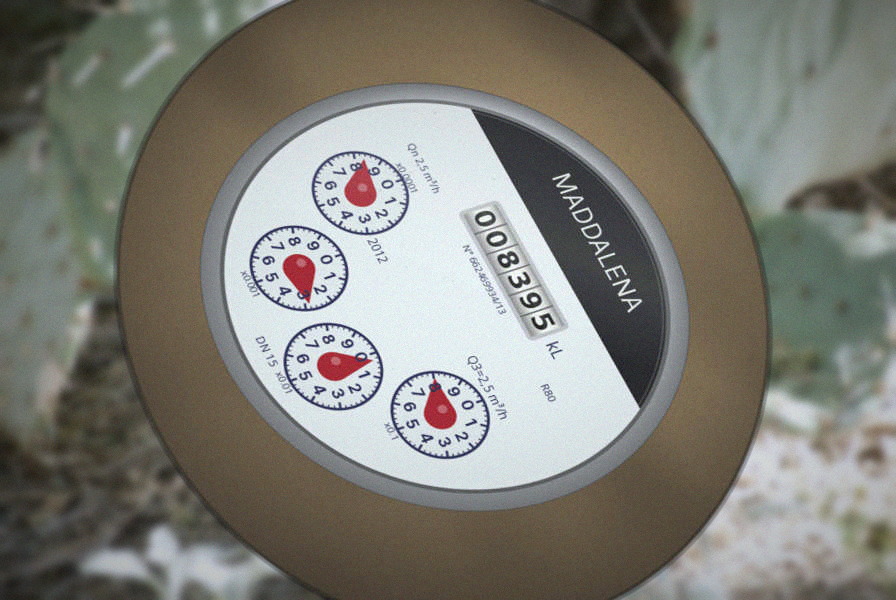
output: 8395.8028kL
